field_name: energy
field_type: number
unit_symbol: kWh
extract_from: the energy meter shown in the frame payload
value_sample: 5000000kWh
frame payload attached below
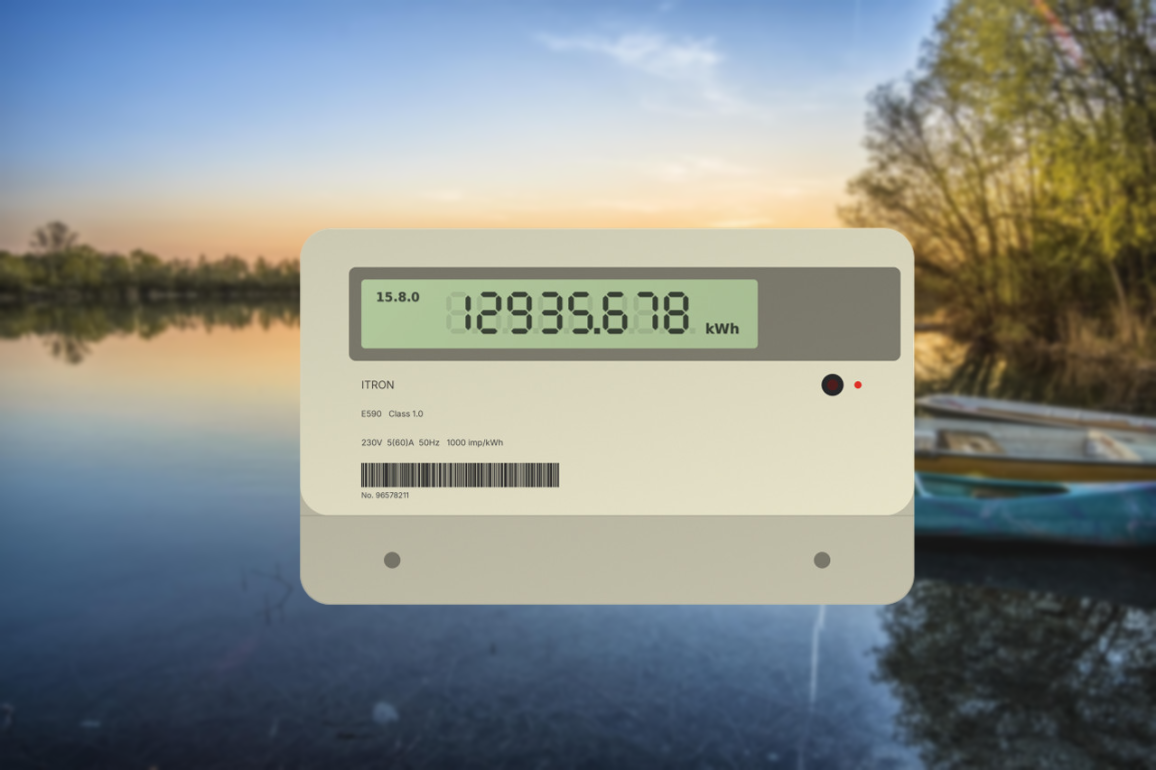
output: 12935.678kWh
